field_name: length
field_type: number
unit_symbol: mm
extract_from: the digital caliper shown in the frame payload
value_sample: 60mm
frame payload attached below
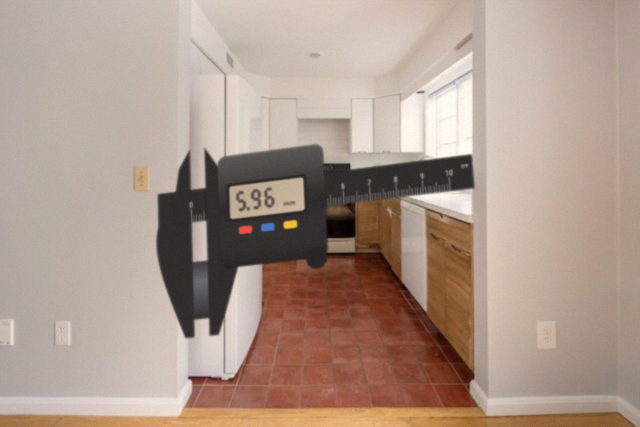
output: 5.96mm
